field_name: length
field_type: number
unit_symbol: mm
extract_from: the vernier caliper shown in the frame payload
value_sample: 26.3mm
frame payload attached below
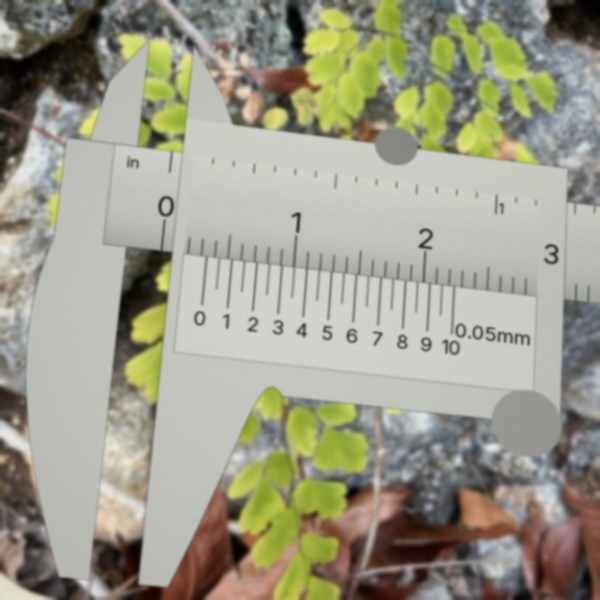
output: 3.4mm
